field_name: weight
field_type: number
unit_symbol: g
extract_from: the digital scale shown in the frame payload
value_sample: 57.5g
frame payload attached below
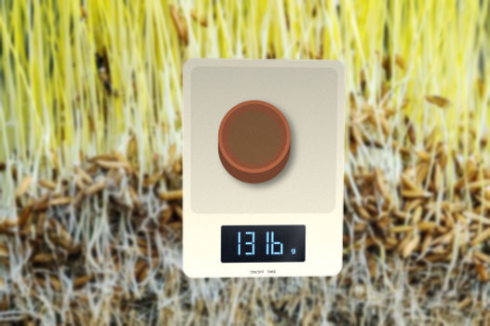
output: 1316g
